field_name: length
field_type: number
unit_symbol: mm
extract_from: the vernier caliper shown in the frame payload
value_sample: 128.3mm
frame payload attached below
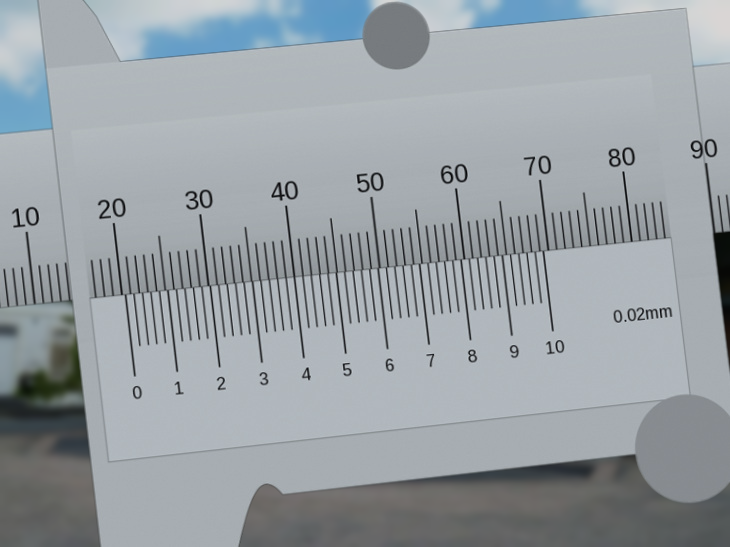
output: 20.4mm
